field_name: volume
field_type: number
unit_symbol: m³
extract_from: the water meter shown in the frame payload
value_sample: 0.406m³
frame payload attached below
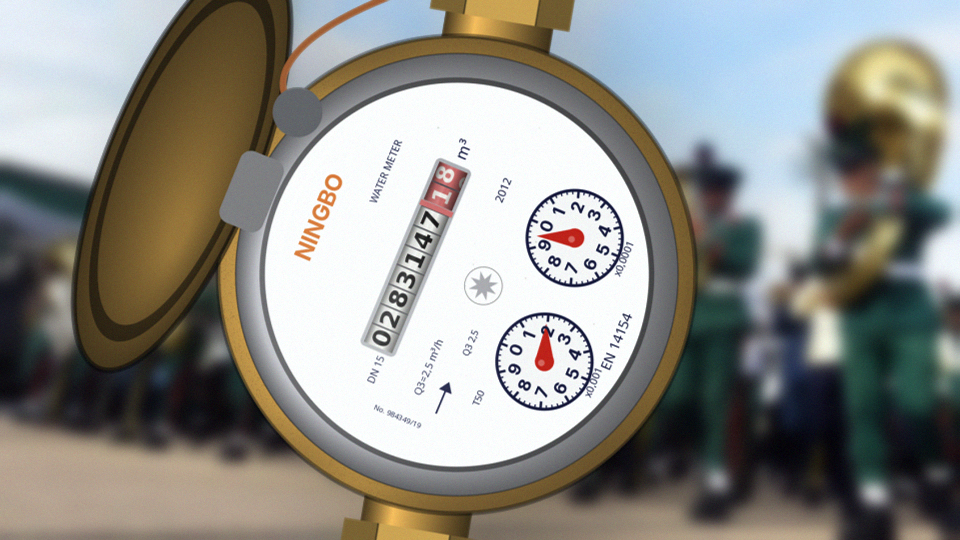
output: 283147.1819m³
